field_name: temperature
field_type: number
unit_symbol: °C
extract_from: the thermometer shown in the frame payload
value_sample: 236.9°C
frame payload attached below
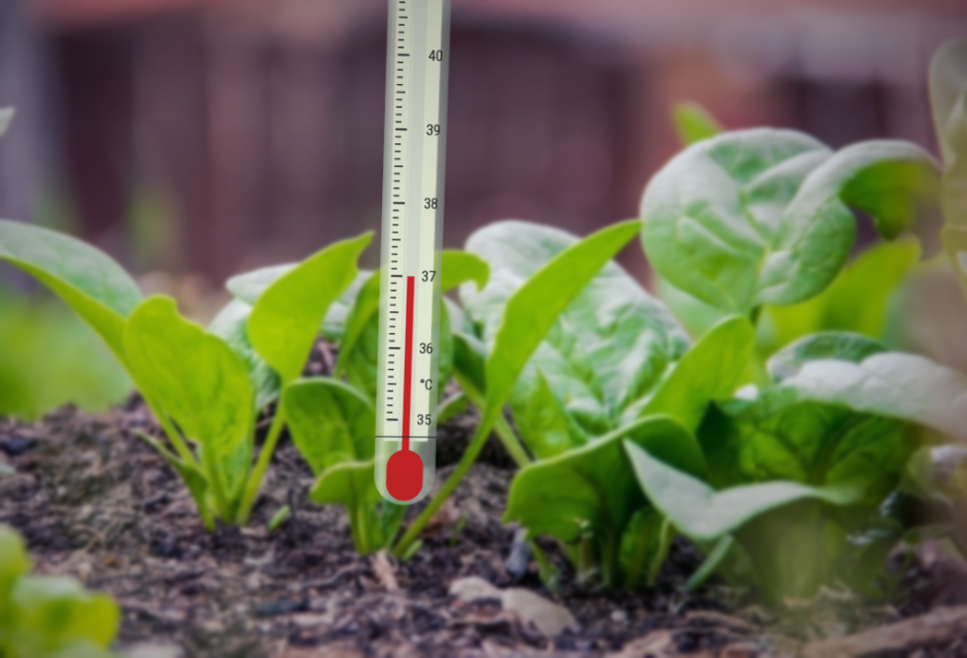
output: 37°C
